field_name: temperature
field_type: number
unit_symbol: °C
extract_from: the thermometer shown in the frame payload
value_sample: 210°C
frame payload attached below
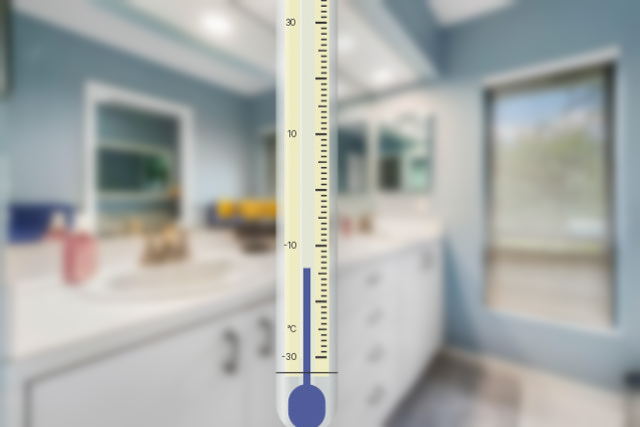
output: -14°C
